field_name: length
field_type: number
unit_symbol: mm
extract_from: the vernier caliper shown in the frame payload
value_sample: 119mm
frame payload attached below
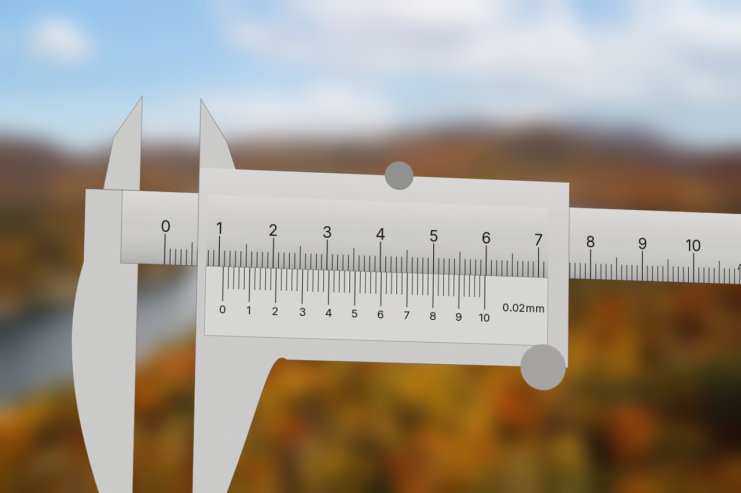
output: 10.8mm
